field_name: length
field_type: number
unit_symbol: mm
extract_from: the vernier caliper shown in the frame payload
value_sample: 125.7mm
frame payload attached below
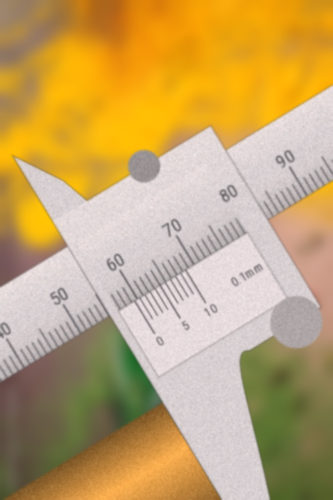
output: 59.5mm
